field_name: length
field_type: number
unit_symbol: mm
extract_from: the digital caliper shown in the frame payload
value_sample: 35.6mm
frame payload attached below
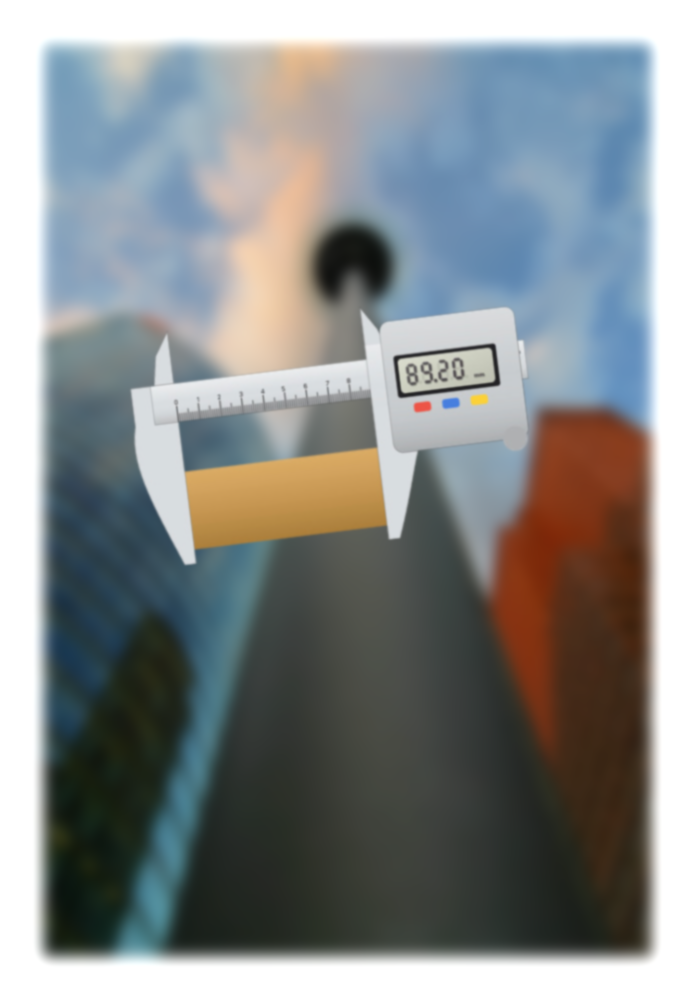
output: 89.20mm
